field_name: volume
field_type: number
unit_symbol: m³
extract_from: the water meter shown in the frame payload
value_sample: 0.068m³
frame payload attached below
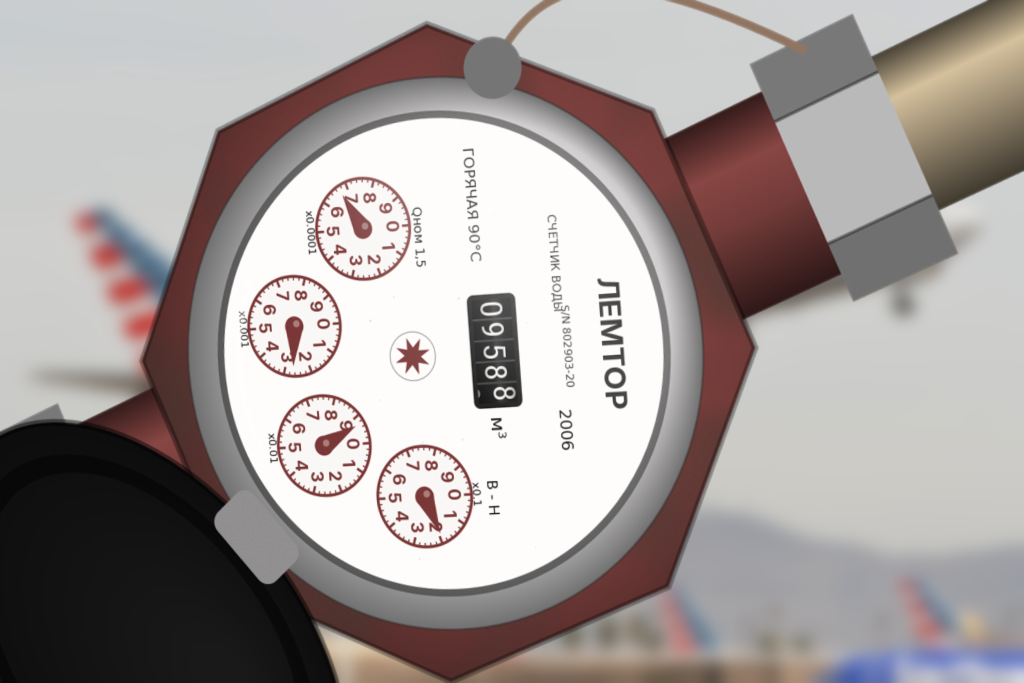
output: 9588.1926m³
